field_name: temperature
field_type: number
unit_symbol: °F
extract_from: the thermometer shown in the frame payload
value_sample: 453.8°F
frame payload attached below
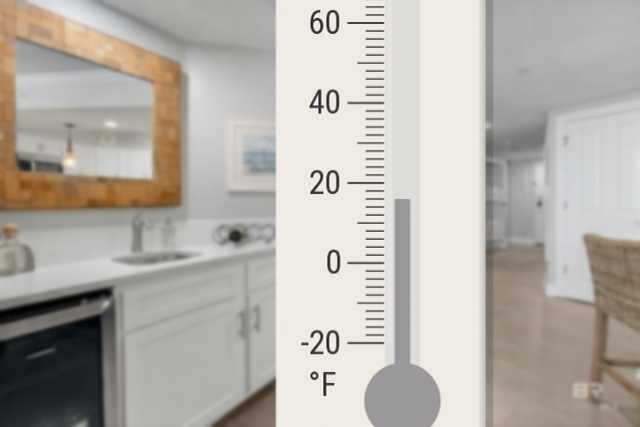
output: 16°F
